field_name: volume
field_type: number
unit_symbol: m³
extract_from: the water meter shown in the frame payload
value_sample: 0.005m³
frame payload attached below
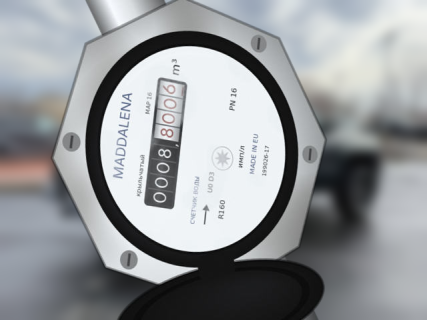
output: 8.8006m³
